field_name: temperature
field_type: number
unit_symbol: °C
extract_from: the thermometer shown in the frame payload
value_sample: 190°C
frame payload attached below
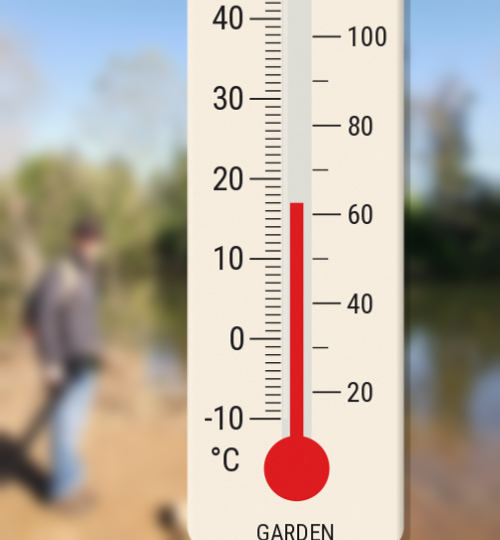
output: 17°C
